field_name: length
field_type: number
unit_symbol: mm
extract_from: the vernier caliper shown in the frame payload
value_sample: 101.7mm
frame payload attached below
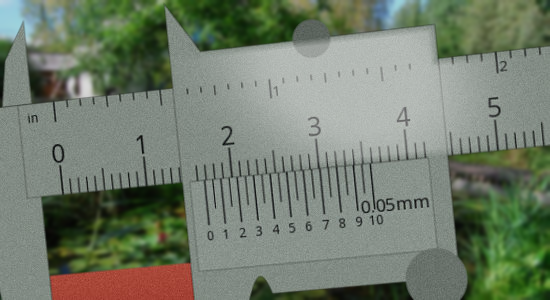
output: 16.8mm
